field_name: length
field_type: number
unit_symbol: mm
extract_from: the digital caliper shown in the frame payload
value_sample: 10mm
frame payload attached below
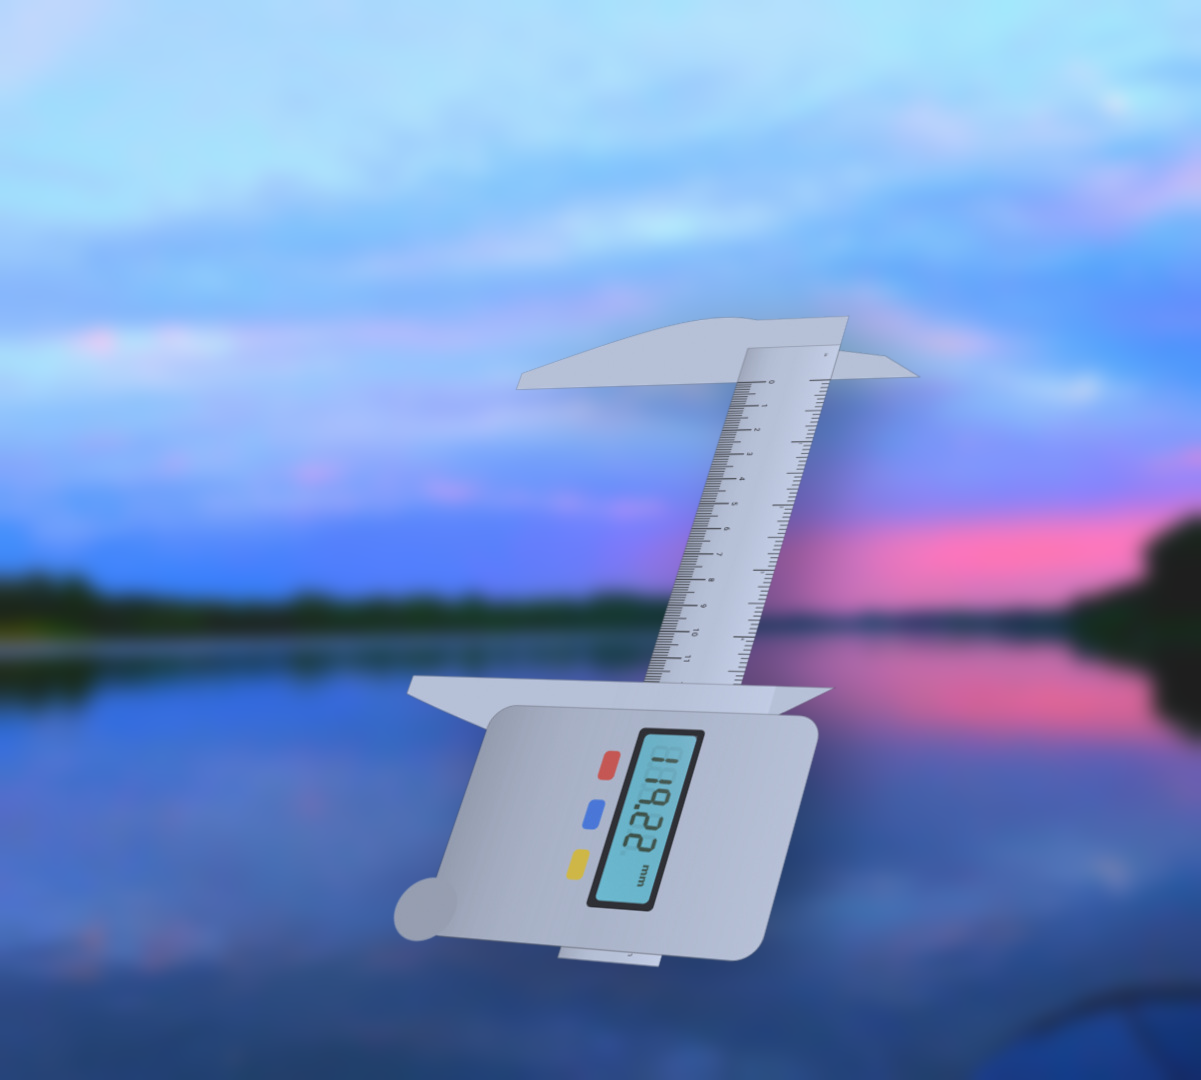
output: 119.22mm
